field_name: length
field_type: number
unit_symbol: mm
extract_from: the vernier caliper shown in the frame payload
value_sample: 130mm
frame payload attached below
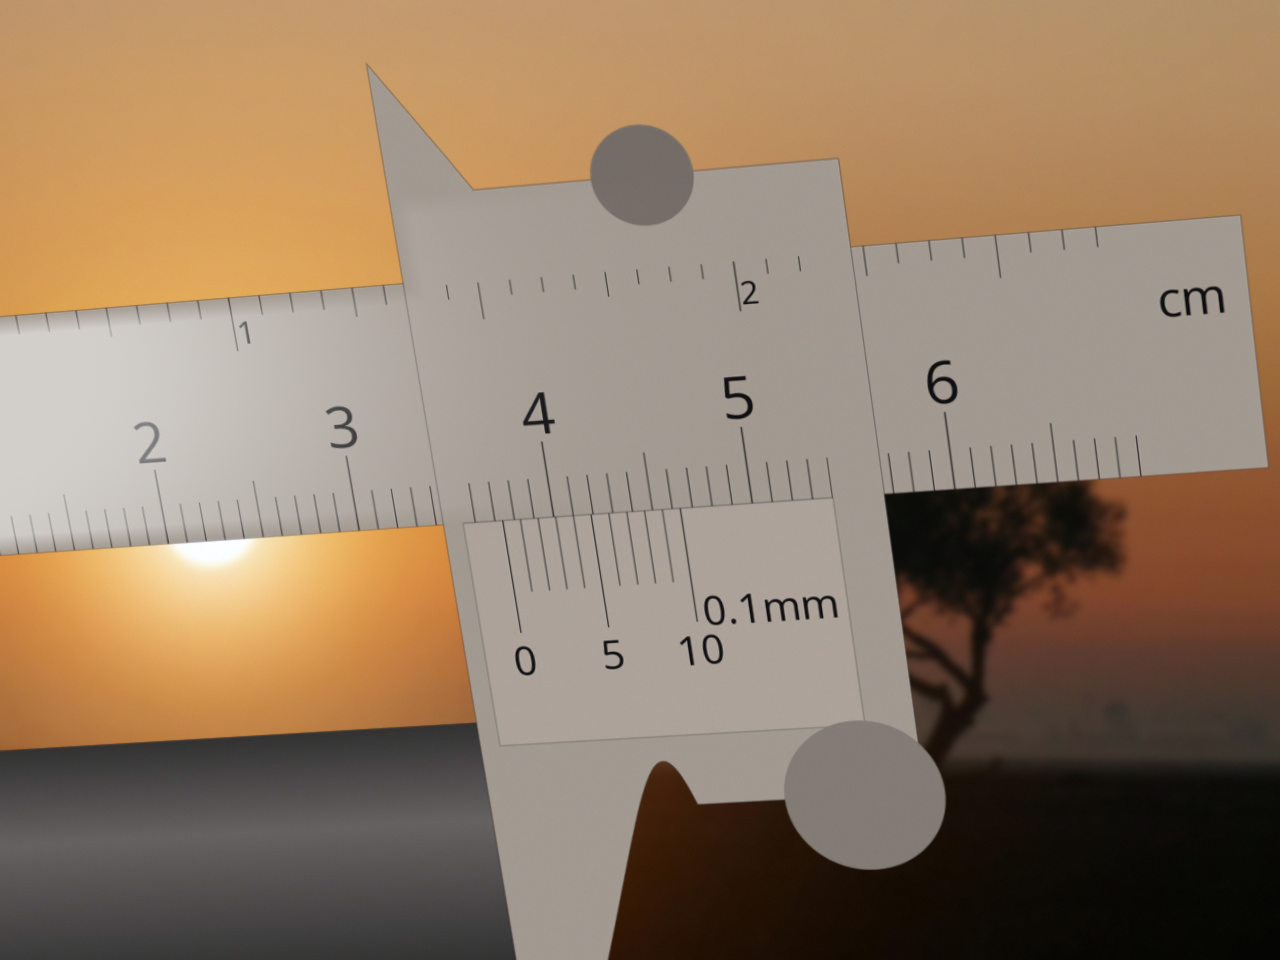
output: 37.4mm
